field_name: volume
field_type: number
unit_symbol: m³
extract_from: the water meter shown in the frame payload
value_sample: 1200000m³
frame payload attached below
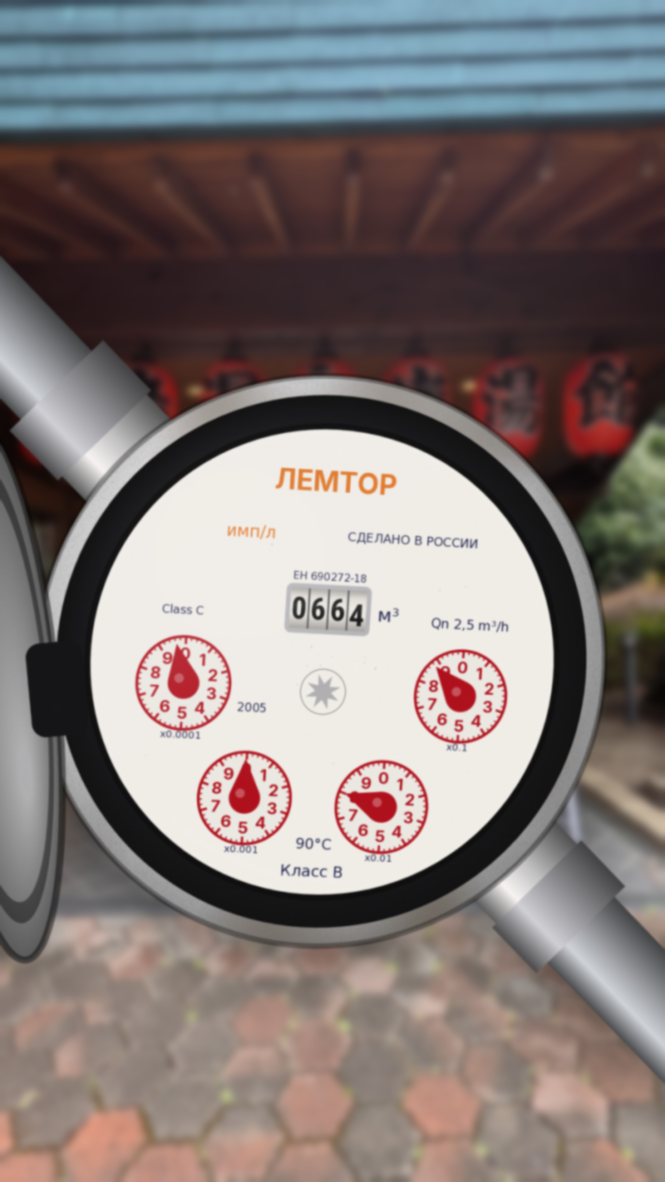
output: 663.8799m³
